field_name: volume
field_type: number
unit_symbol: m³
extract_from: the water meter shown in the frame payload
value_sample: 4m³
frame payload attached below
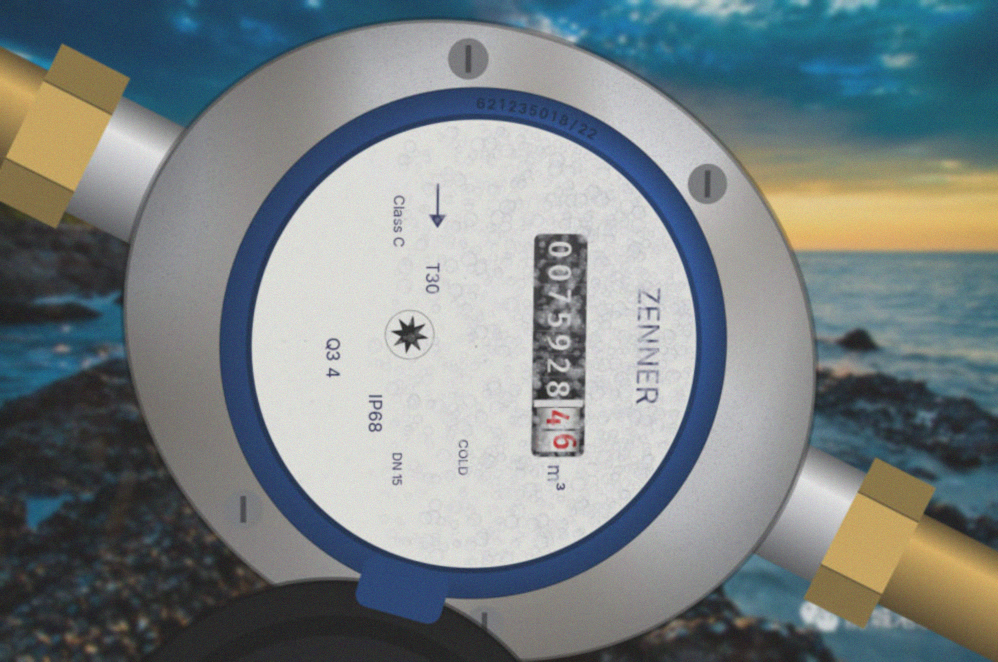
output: 75928.46m³
